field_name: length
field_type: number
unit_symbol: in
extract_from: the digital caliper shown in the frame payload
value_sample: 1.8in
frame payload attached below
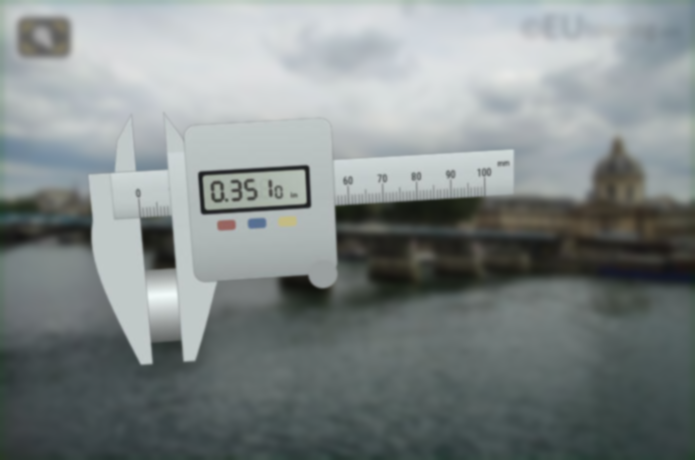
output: 0.3510in
